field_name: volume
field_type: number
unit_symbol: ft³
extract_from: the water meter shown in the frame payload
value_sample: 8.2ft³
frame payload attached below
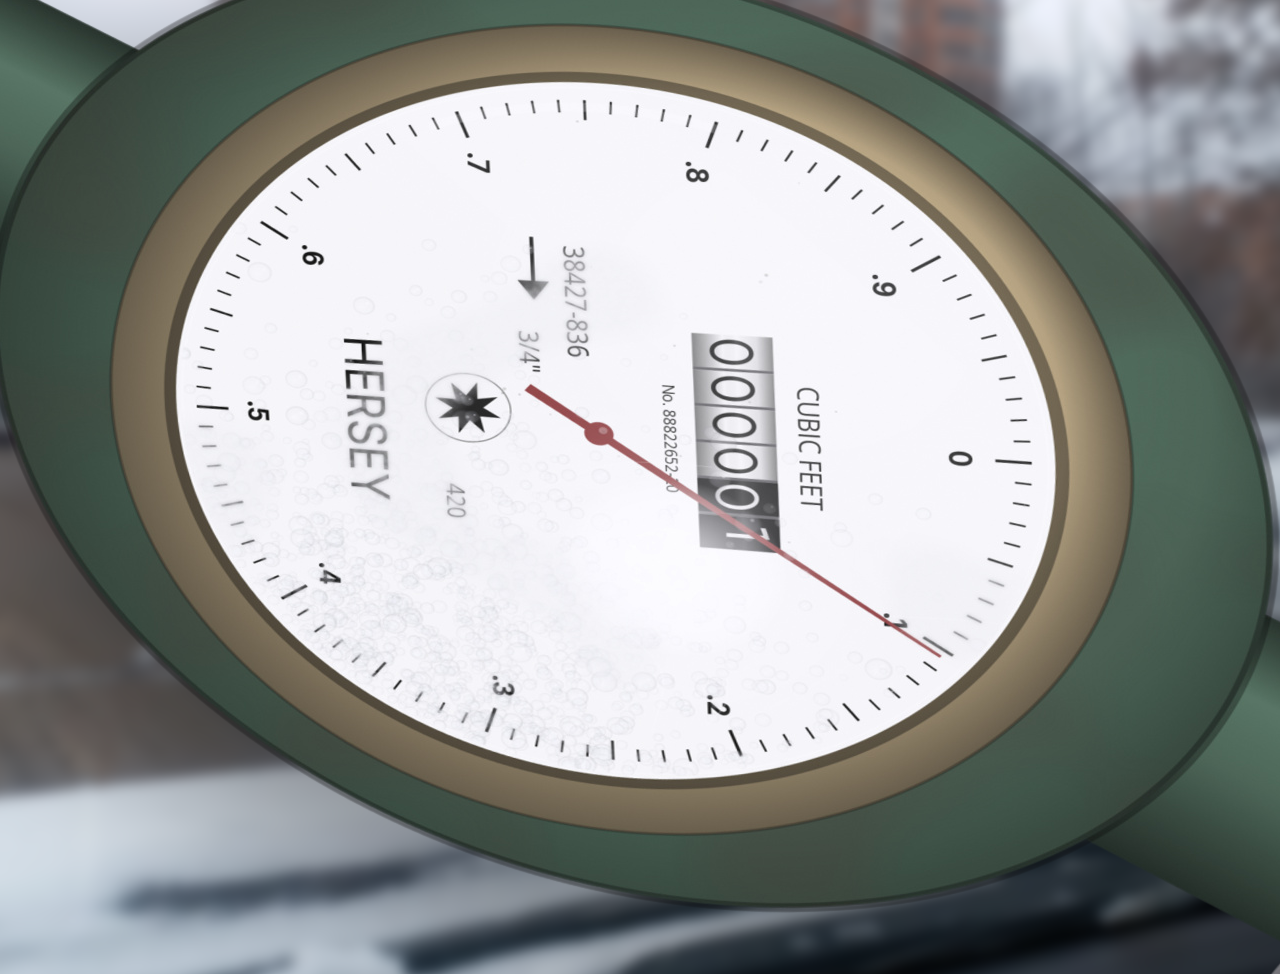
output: 1.10ft³
